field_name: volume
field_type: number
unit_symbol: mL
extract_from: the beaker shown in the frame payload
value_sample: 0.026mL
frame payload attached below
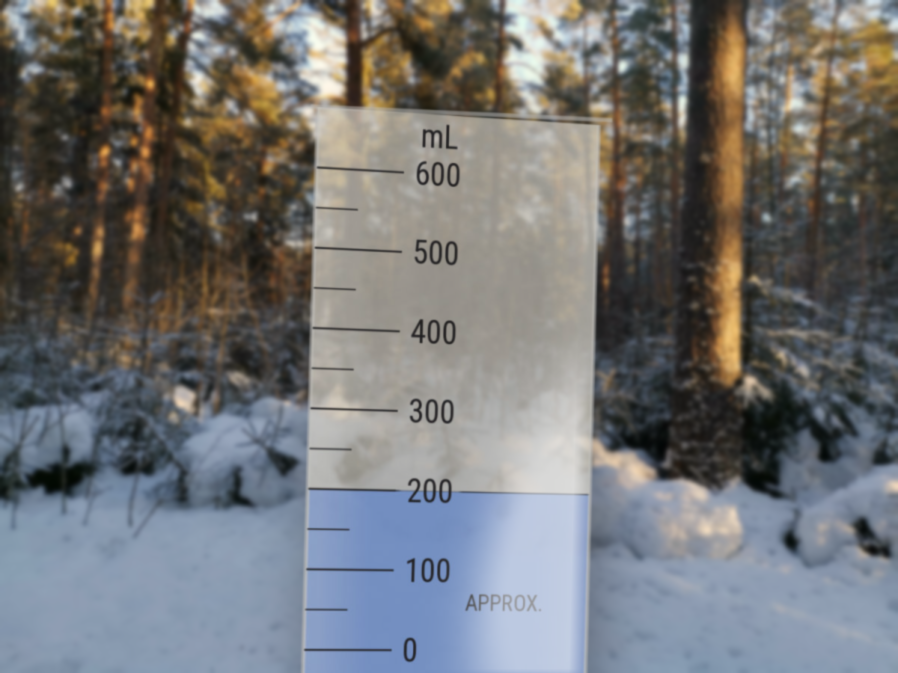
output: 200mL
